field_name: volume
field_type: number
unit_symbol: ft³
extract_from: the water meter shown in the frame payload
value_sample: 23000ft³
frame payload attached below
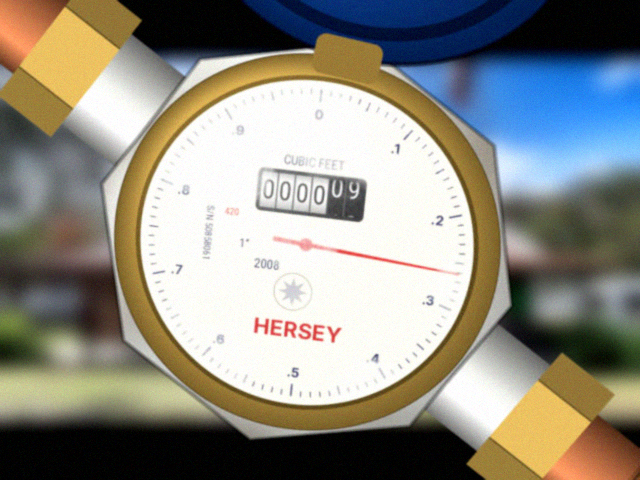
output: 9.26ft³
